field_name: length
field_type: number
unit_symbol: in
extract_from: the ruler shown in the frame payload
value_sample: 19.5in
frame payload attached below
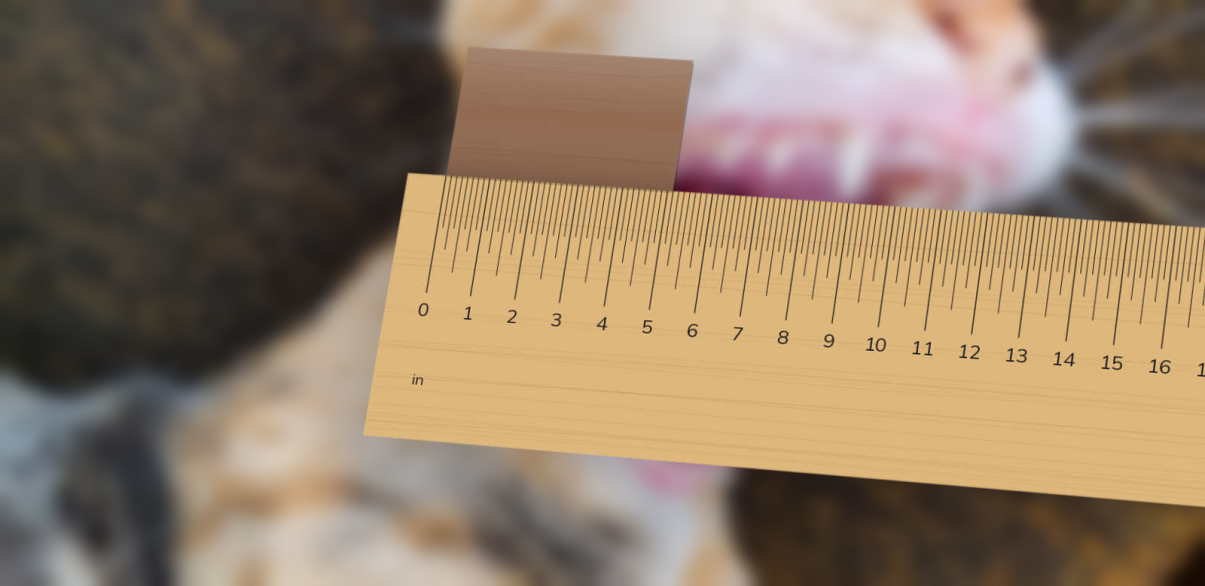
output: 5.125in
